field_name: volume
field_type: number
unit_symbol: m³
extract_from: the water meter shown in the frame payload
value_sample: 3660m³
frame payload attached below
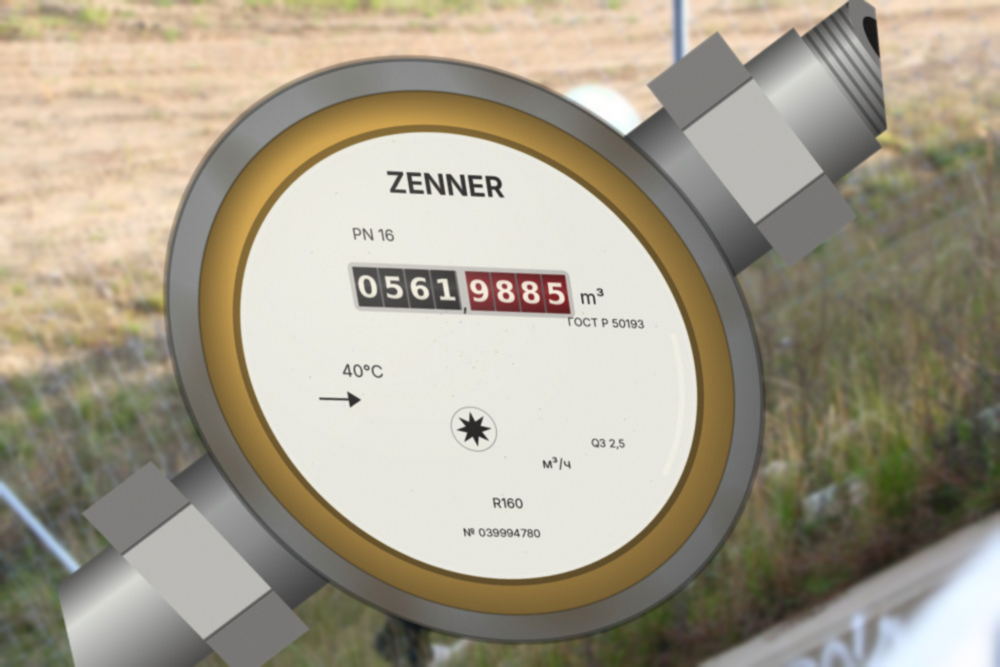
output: 561.9885m³
